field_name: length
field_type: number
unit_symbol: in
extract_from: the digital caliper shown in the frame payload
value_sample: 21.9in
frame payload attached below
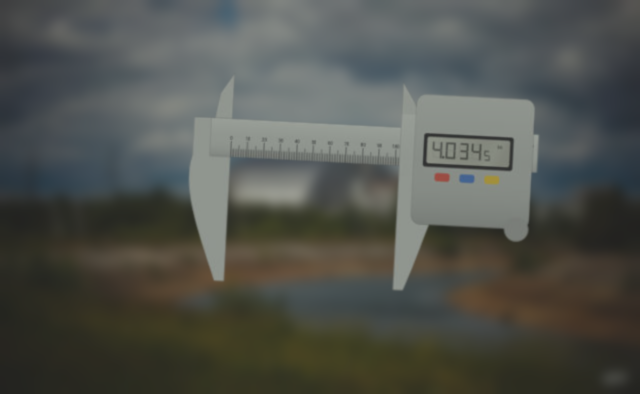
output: 4.0345in
